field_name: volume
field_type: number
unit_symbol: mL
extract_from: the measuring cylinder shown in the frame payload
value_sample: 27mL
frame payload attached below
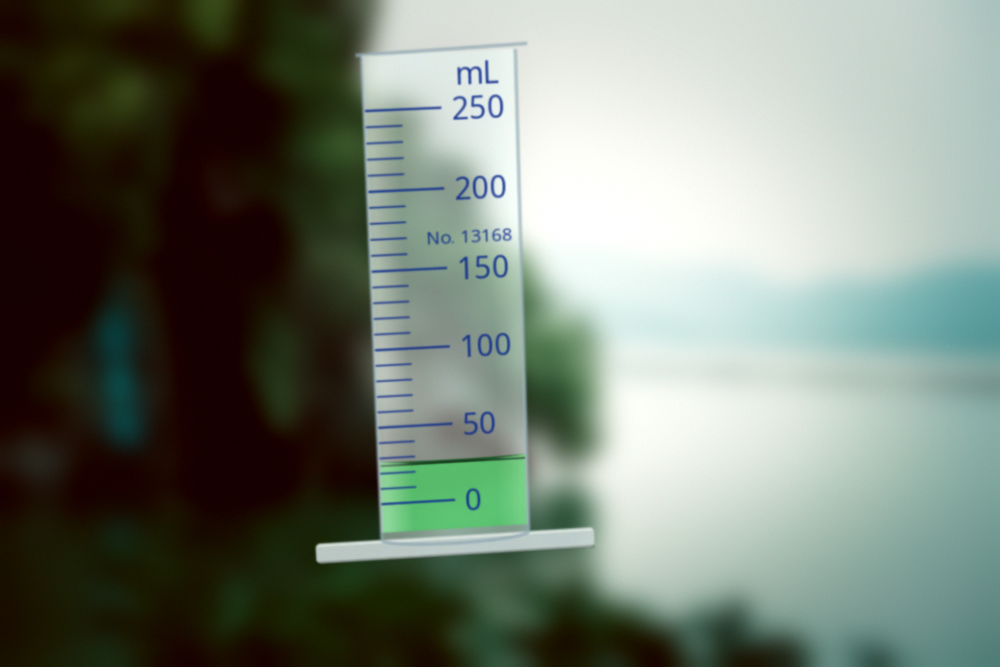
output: 25mL
